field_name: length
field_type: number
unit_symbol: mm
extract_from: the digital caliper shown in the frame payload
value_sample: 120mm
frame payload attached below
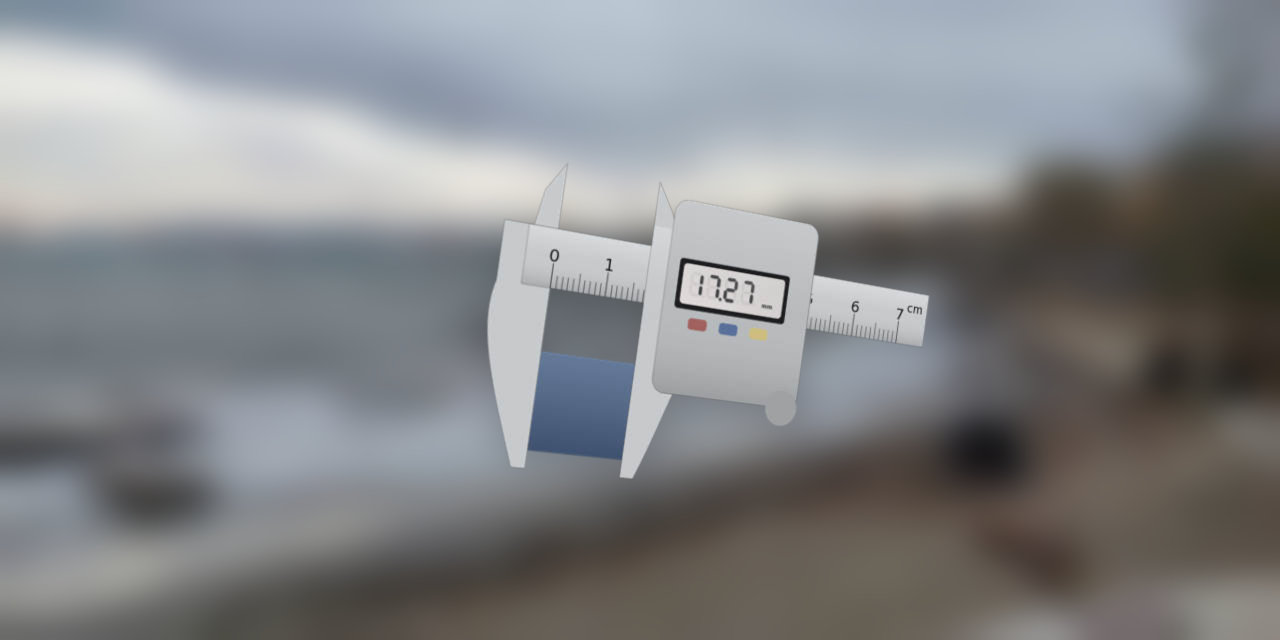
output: 17.27mm
